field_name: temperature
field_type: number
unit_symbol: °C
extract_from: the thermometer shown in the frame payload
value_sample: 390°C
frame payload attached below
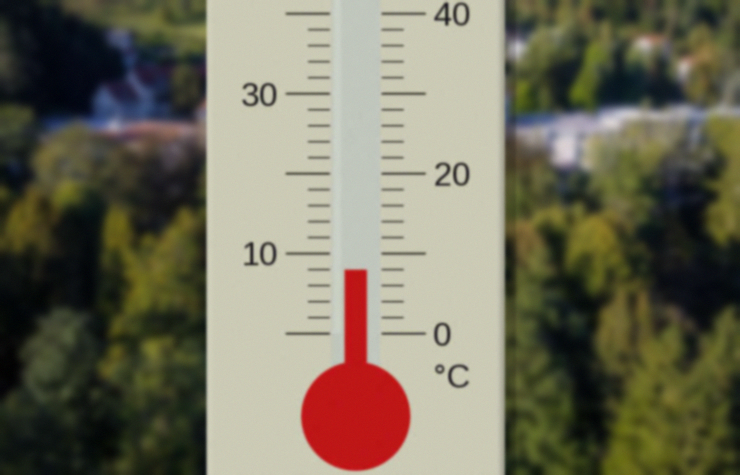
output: 8°C
